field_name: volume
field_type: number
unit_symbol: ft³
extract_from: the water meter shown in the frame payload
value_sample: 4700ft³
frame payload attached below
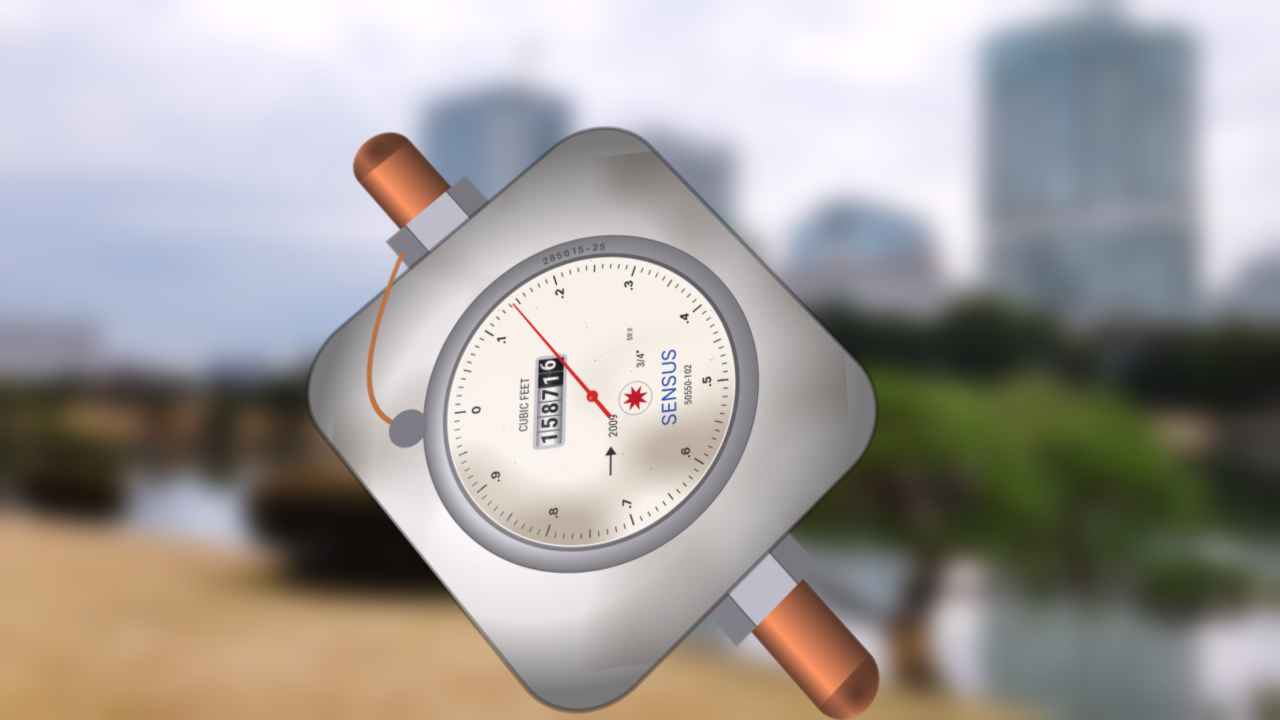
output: 158716.14ft³
